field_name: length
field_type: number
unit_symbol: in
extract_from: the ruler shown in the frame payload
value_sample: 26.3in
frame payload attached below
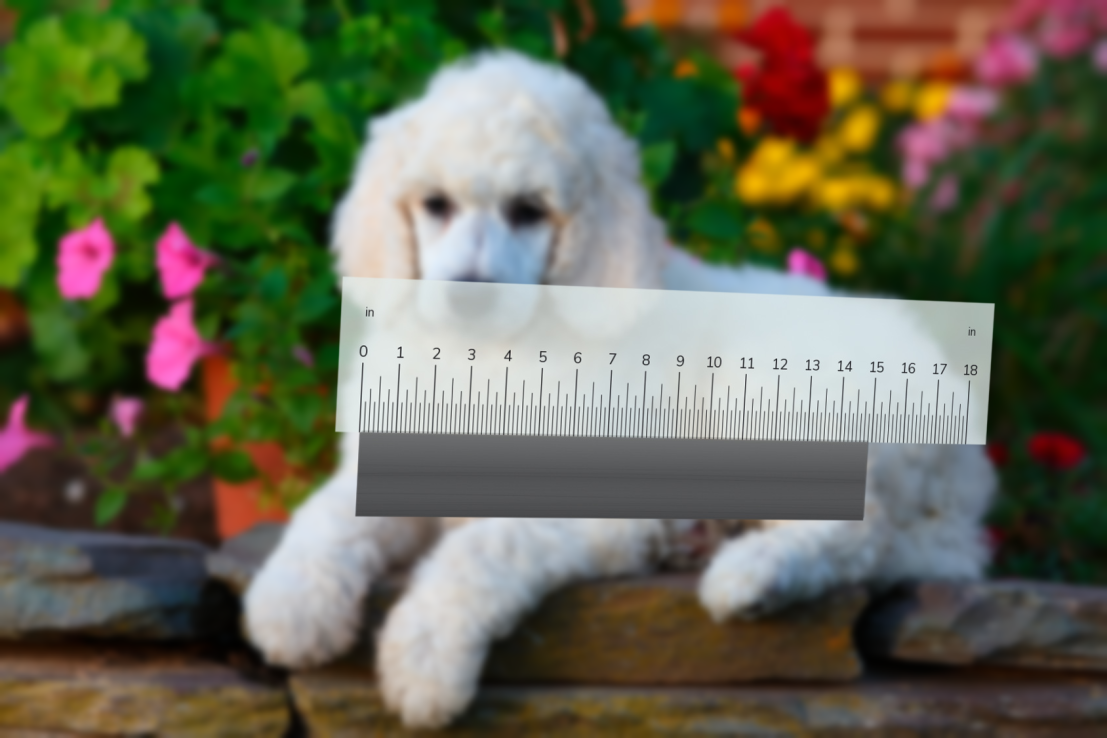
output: 14.875in
